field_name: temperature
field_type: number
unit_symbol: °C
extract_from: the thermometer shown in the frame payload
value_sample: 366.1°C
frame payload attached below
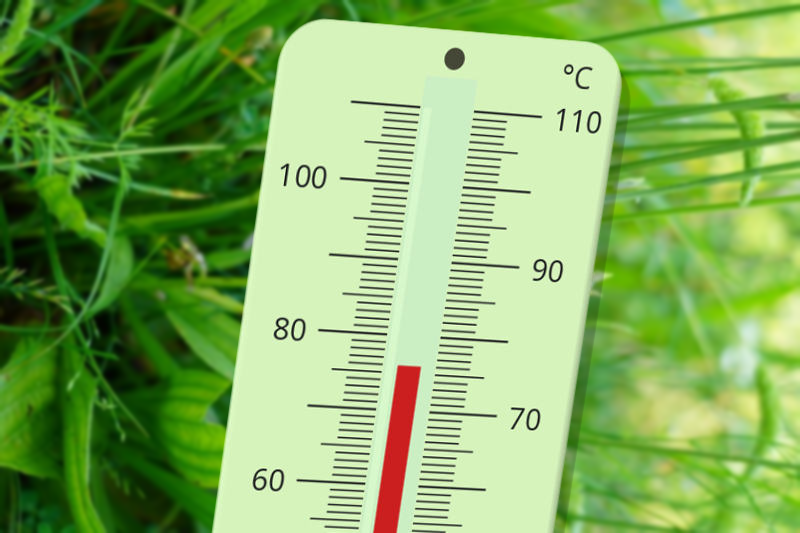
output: 76°C
